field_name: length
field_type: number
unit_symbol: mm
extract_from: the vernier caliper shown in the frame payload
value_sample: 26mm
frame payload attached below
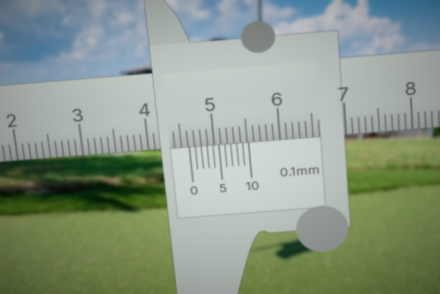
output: 46.2mm
